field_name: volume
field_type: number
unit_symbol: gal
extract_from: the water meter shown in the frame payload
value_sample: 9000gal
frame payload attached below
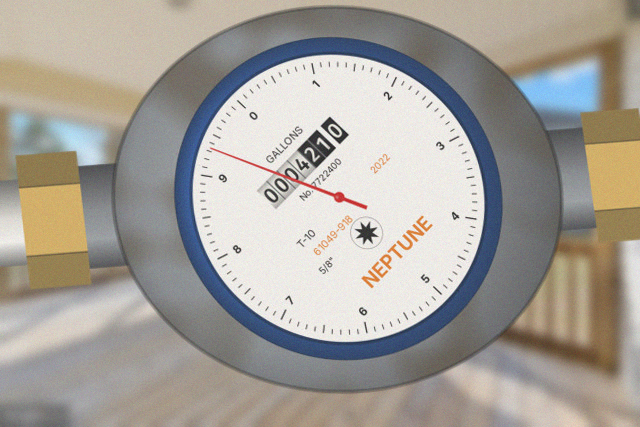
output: 4209.3gal
